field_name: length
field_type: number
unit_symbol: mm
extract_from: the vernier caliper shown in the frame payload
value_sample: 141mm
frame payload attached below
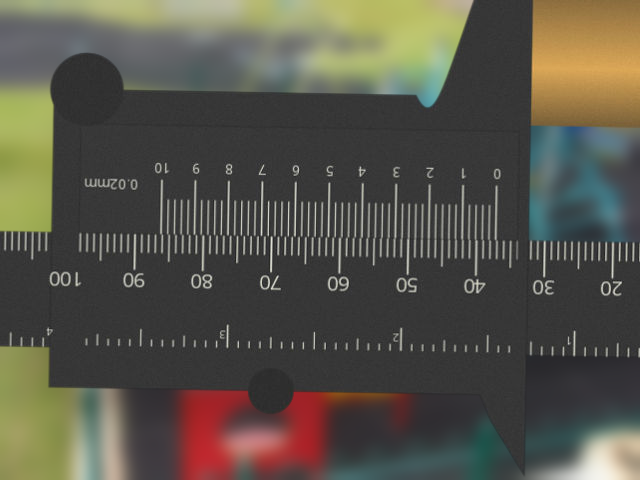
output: 37.2mm
